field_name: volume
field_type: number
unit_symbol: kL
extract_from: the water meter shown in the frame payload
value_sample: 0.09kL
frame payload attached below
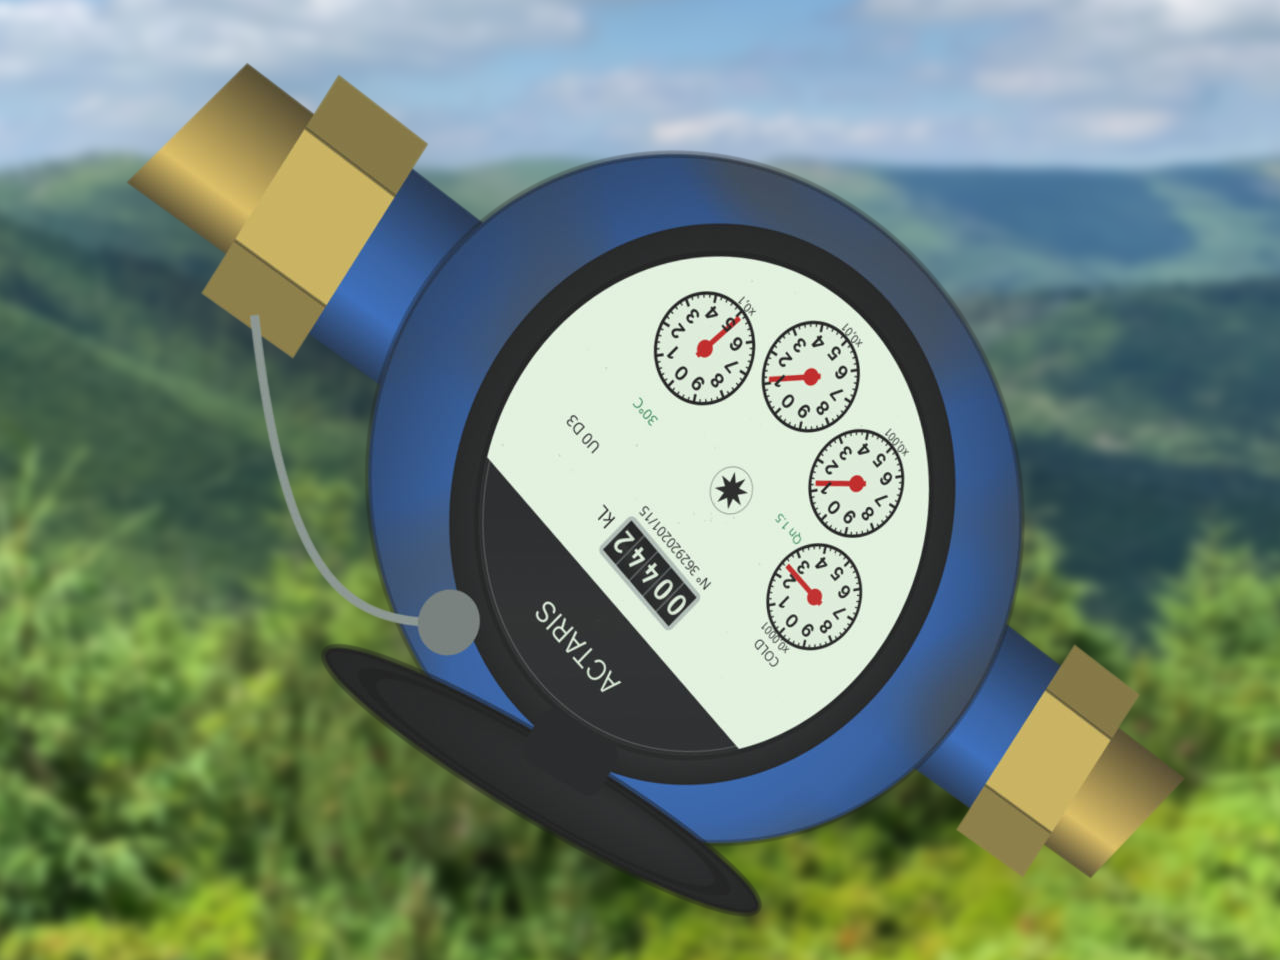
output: 442.5112kL
